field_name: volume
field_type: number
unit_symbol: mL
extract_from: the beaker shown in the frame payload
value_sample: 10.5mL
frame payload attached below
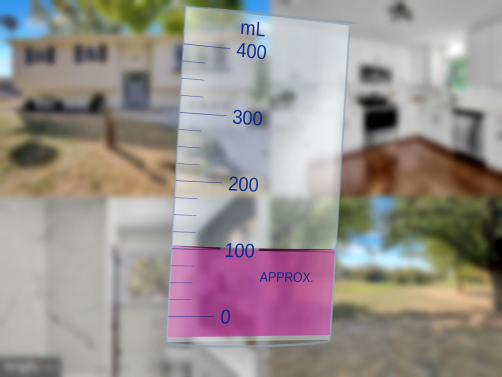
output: 100mL
